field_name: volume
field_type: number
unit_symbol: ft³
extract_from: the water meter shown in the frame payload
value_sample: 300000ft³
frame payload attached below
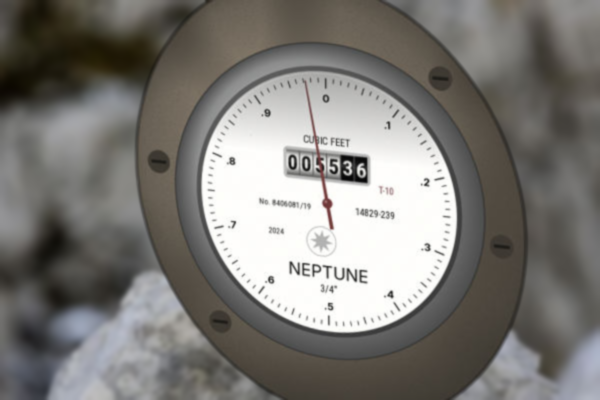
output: 5535.97ft³
